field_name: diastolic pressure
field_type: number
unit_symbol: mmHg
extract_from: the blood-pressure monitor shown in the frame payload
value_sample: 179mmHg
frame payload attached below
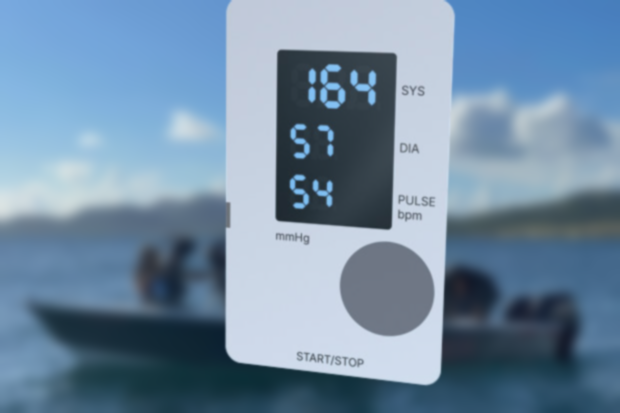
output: 57mmHg
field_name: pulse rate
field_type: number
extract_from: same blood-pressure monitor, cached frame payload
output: 54bpm
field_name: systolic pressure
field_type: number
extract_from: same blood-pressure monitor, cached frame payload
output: 164mmHg
